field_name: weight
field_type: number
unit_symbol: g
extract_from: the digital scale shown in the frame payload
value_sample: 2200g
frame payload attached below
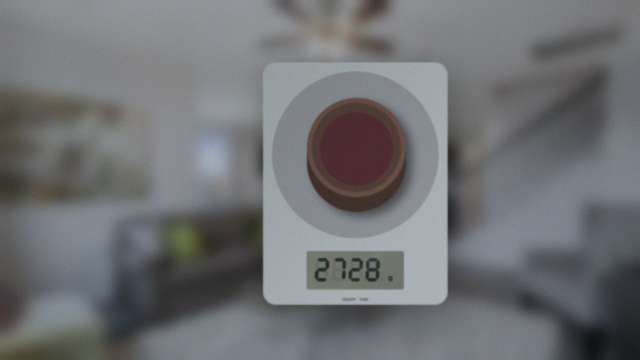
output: 2728g
